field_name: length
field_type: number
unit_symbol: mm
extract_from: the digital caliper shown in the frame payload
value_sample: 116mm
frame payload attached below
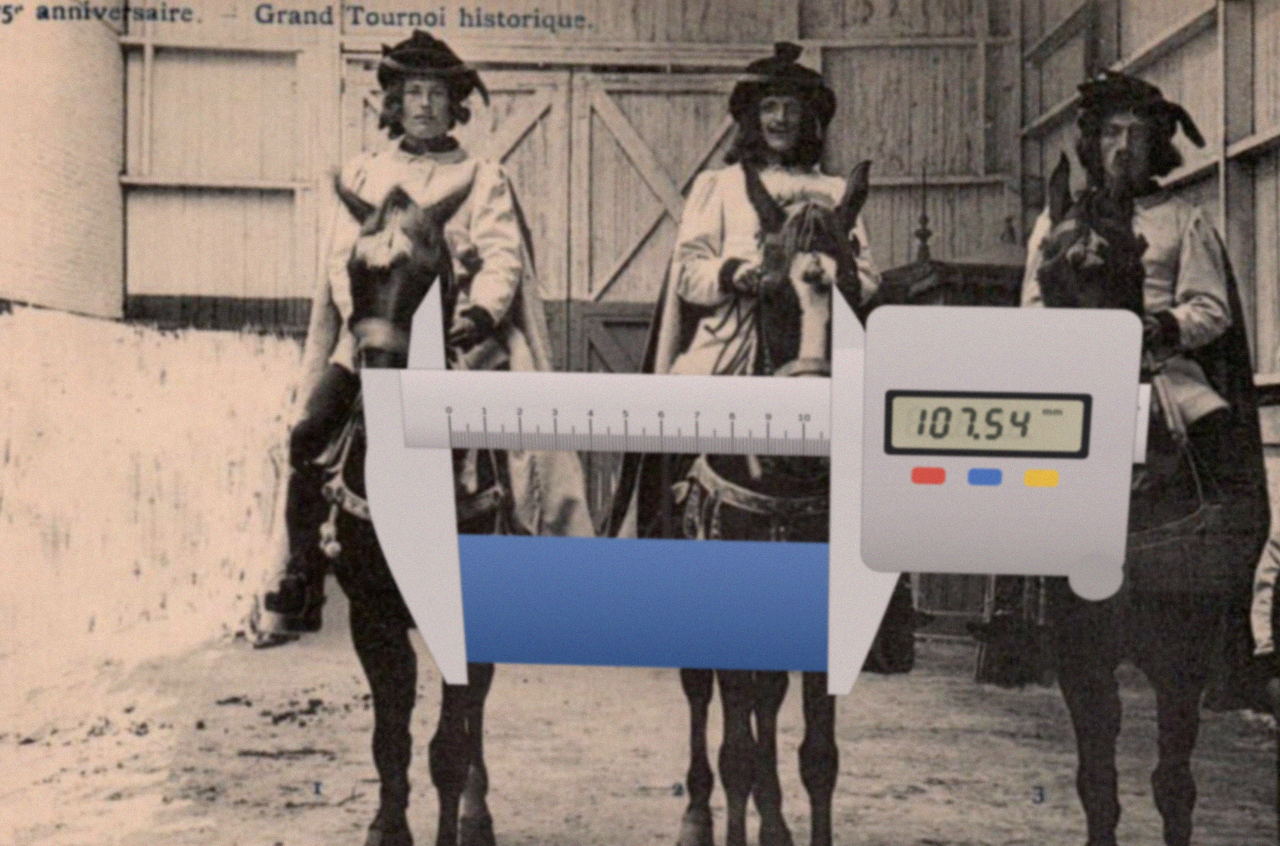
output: 107.54mm
